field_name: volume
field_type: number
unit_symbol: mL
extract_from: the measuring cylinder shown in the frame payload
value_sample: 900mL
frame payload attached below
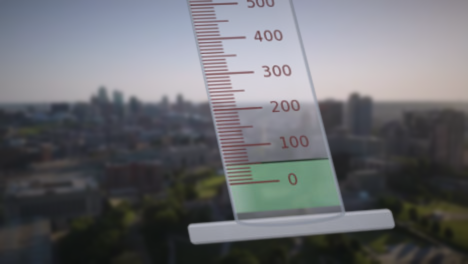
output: 50mL
